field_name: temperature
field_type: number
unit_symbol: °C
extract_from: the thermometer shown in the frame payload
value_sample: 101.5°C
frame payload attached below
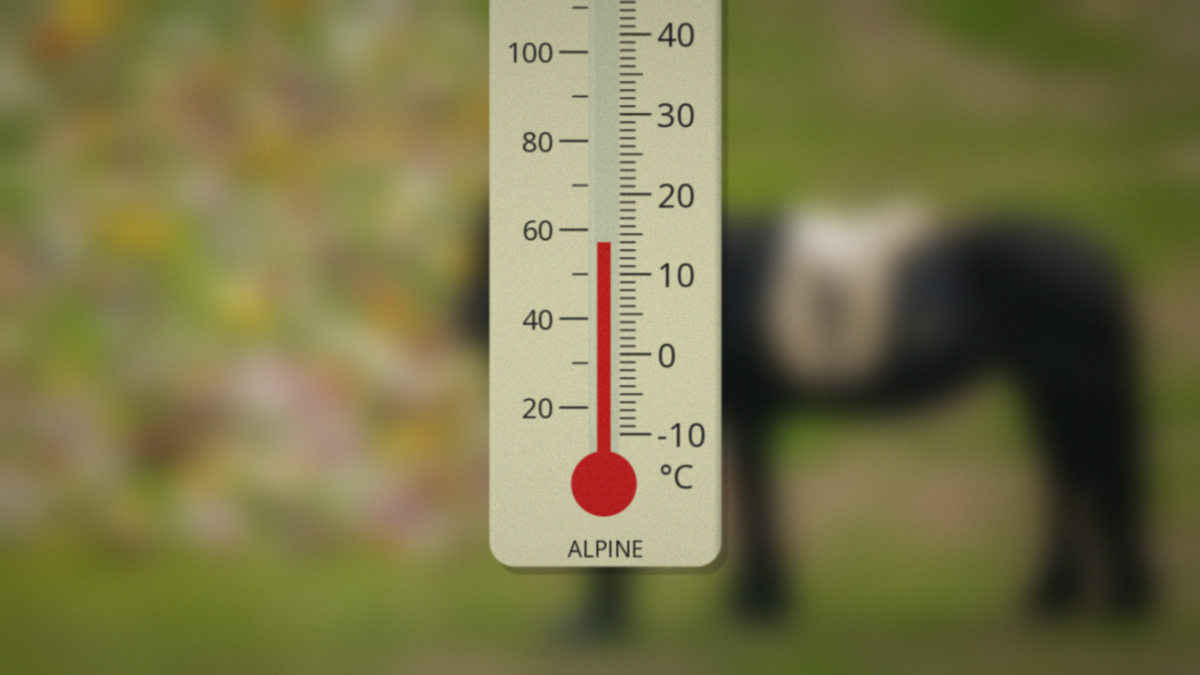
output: 14°C
